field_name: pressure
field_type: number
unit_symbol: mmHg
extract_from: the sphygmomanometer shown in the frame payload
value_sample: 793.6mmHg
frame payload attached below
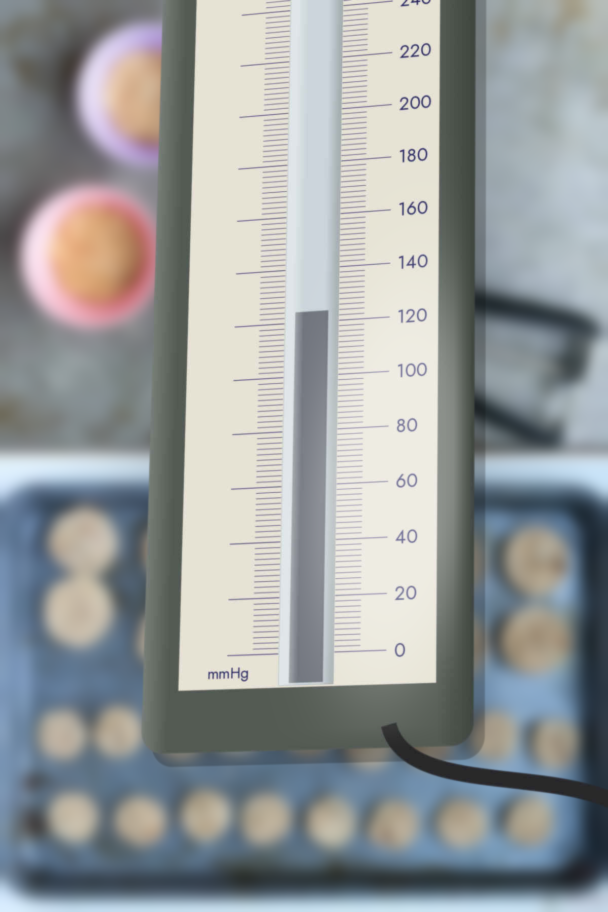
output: 124mmHg
